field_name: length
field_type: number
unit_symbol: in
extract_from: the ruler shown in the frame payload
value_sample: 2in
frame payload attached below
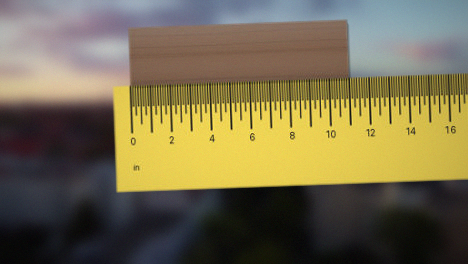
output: 11in
